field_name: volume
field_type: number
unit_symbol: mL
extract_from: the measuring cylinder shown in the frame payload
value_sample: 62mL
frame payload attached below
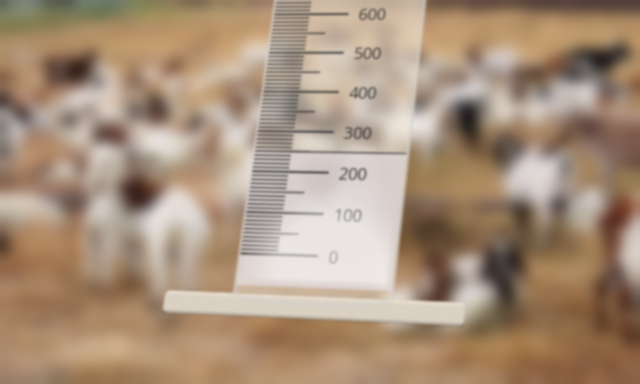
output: 250mL
